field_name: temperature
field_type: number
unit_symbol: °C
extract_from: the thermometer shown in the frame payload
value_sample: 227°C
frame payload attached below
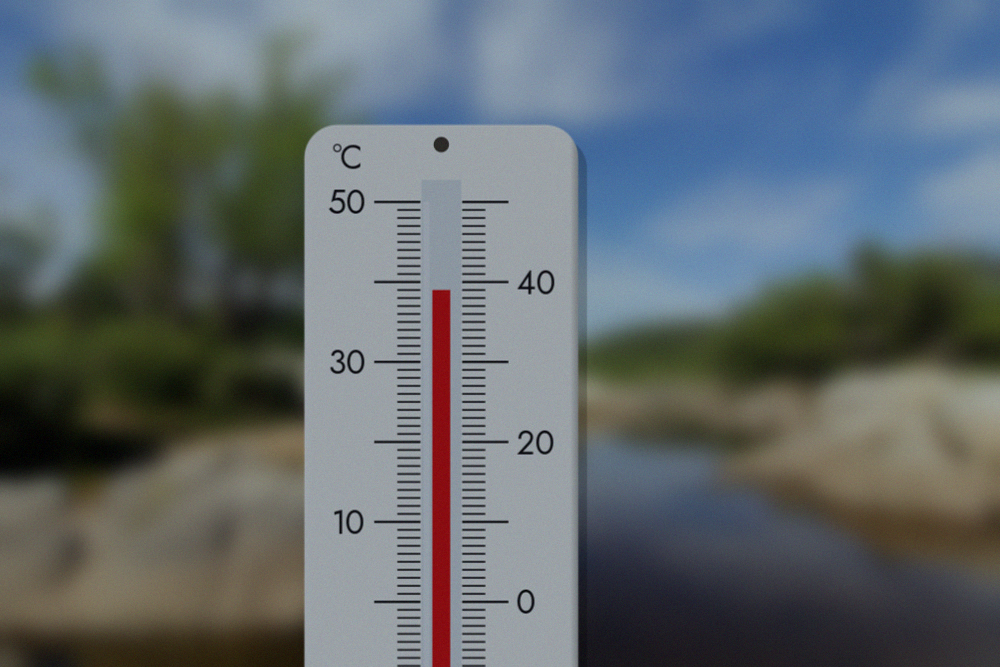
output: 39°C
